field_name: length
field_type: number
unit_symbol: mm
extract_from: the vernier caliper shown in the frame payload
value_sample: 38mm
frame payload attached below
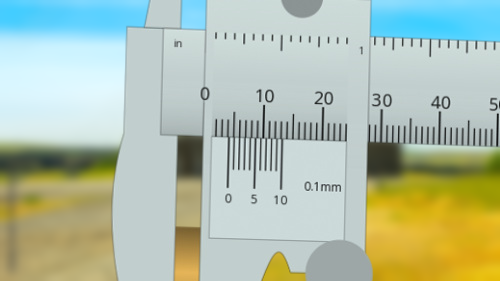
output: 4.2mm
